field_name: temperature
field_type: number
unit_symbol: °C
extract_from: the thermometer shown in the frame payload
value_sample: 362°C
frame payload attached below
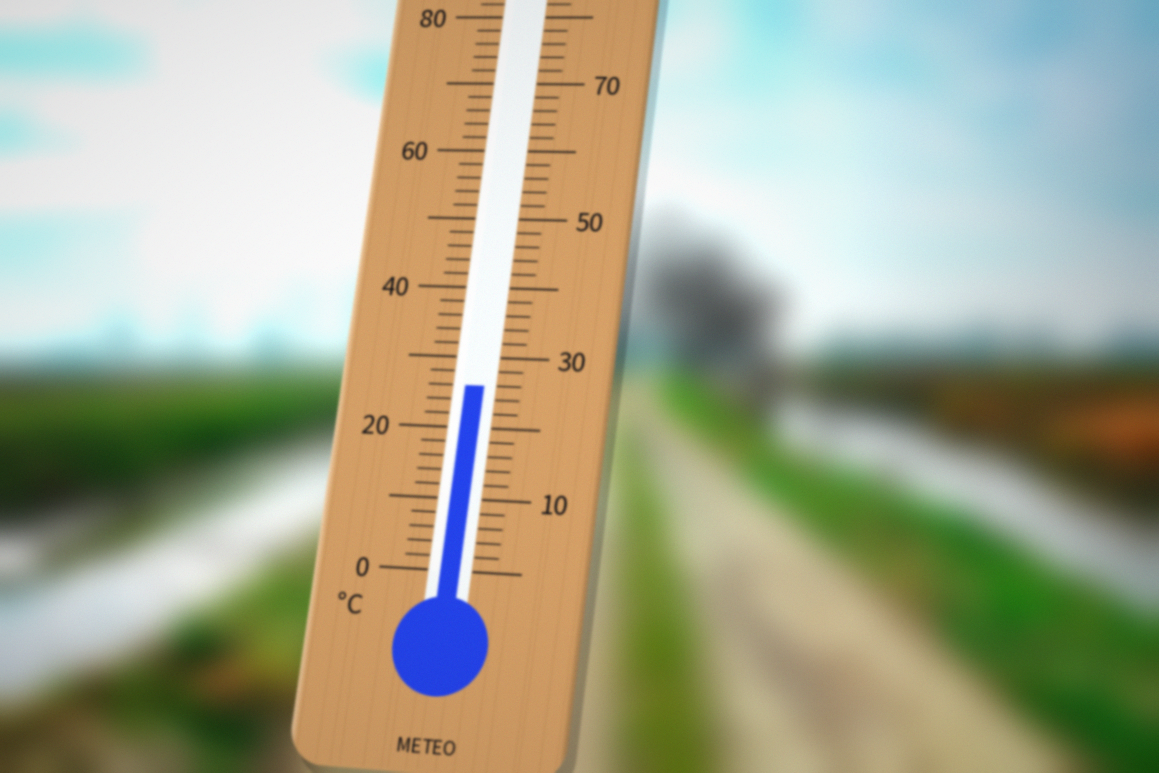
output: 26°C
